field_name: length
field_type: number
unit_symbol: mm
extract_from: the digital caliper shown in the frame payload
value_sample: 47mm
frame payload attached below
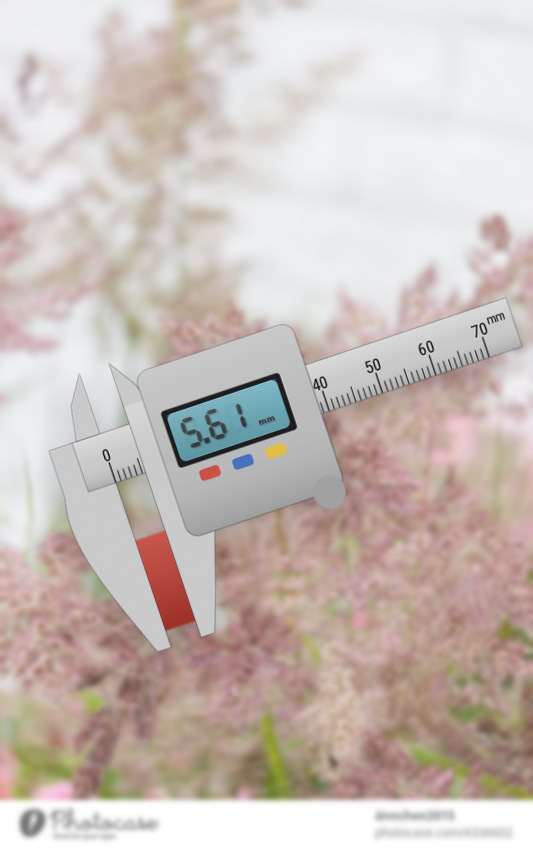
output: 5.61mm
